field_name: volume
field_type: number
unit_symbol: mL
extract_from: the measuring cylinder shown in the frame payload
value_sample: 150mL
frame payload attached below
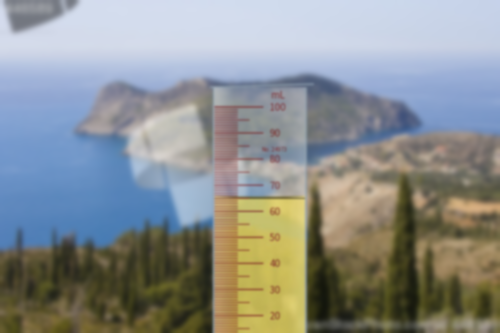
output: 65mL
